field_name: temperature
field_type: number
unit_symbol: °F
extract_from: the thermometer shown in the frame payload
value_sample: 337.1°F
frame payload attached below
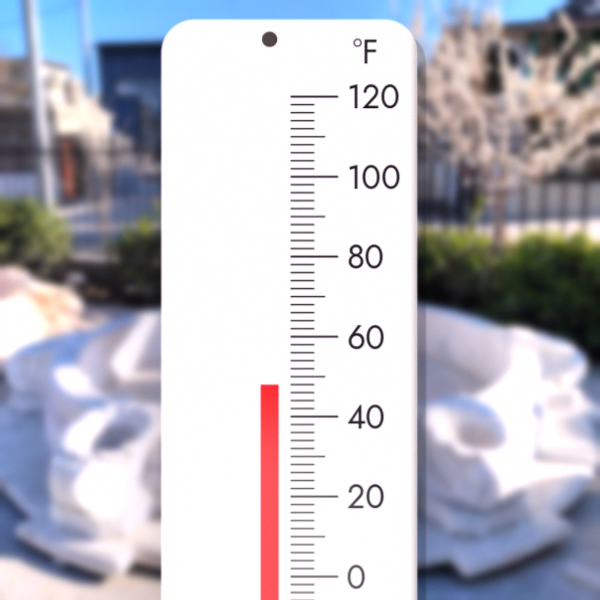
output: 48°F
